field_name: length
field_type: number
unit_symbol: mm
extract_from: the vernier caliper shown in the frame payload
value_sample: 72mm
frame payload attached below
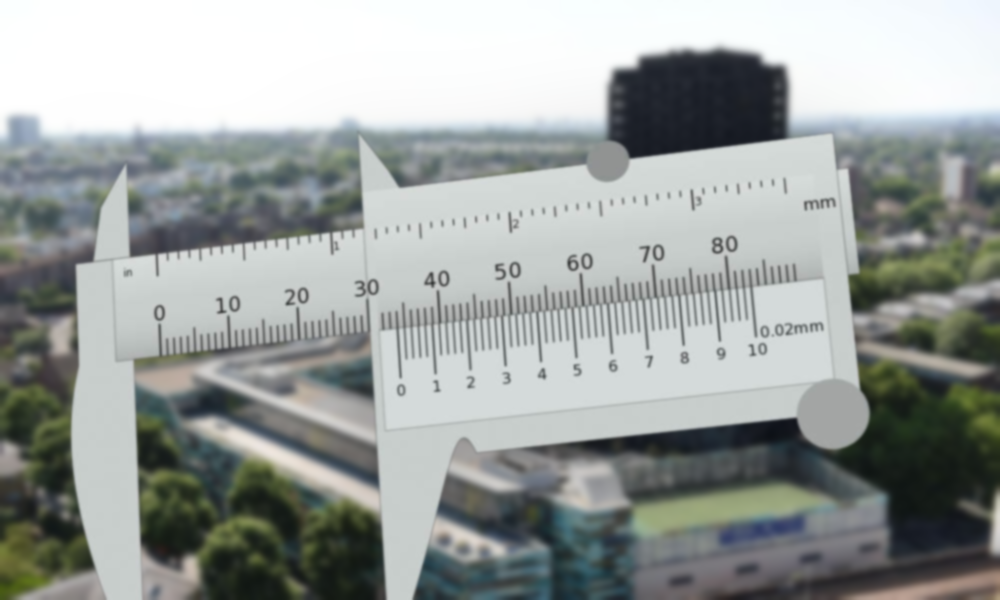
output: 34.0mm
